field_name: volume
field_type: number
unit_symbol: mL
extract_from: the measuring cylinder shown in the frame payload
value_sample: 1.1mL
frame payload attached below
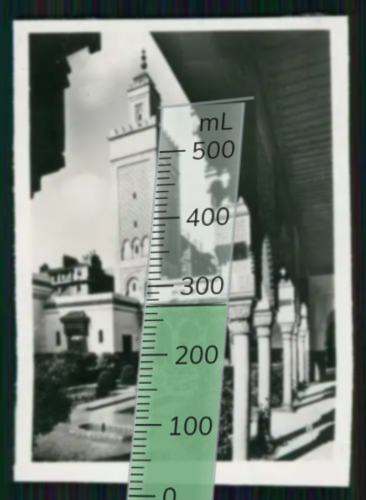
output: 270mL
